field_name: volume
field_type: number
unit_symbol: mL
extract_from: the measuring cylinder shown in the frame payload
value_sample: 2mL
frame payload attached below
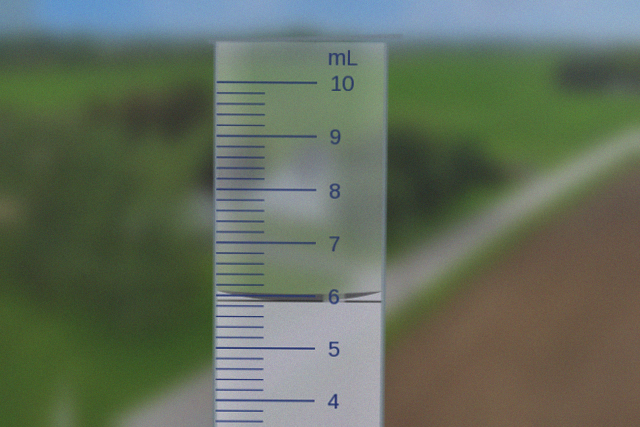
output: 5.9mL
